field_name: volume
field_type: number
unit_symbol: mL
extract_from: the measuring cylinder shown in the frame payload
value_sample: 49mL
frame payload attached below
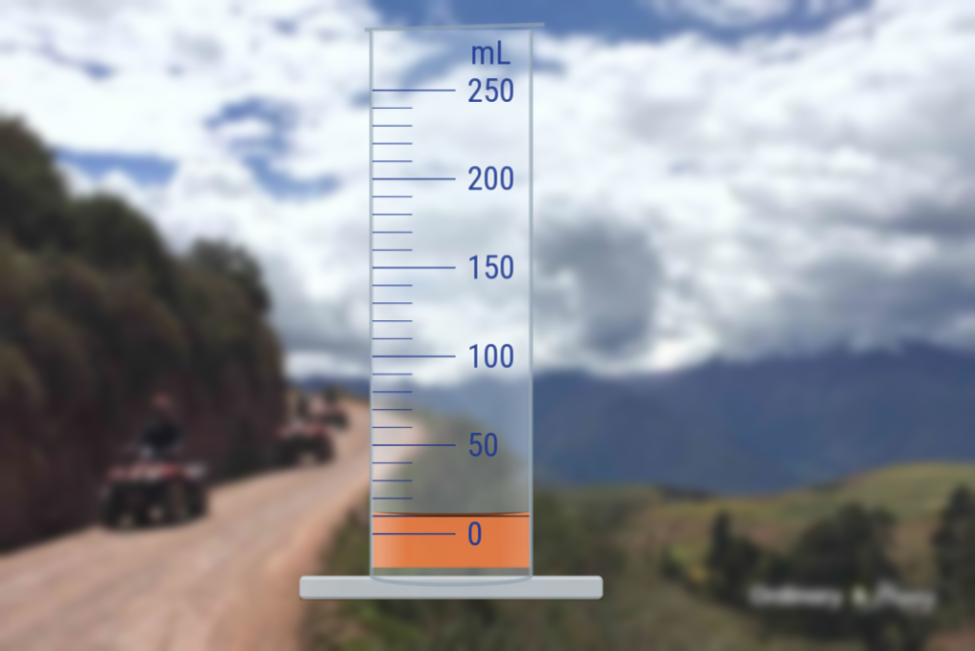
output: 10mL
